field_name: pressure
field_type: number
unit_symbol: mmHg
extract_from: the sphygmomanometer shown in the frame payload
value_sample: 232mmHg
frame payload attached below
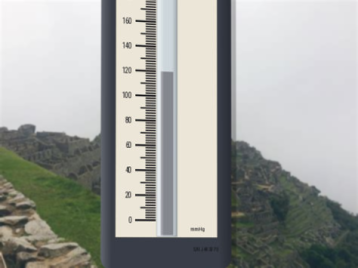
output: 120mmHg
